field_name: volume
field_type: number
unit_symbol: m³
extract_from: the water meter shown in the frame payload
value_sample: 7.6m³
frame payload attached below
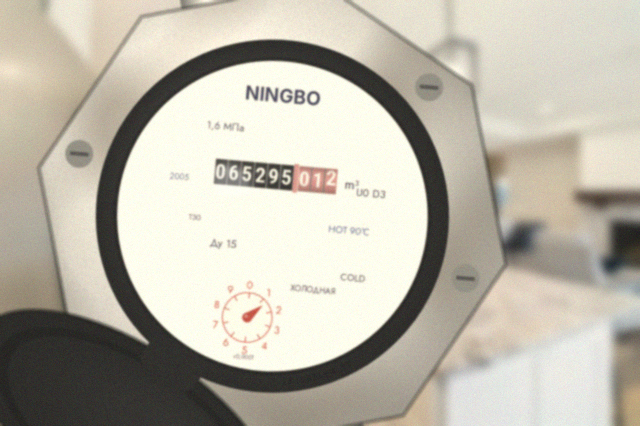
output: 65295.0121m³
